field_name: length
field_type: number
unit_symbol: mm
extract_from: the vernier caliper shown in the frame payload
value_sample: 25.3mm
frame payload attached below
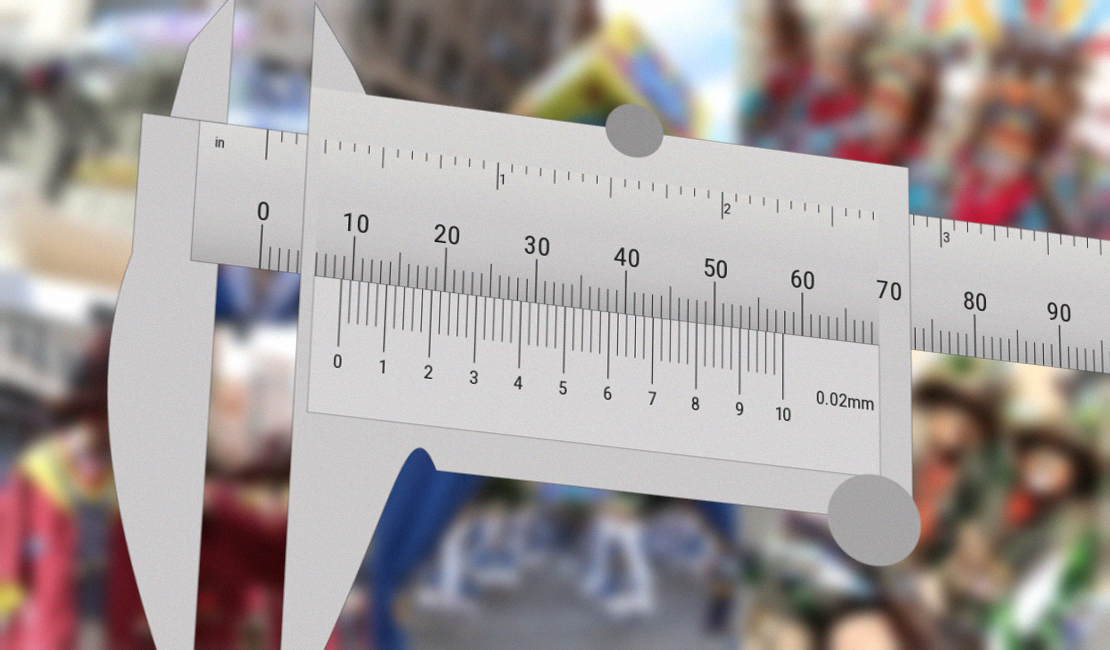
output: 8.8mm
